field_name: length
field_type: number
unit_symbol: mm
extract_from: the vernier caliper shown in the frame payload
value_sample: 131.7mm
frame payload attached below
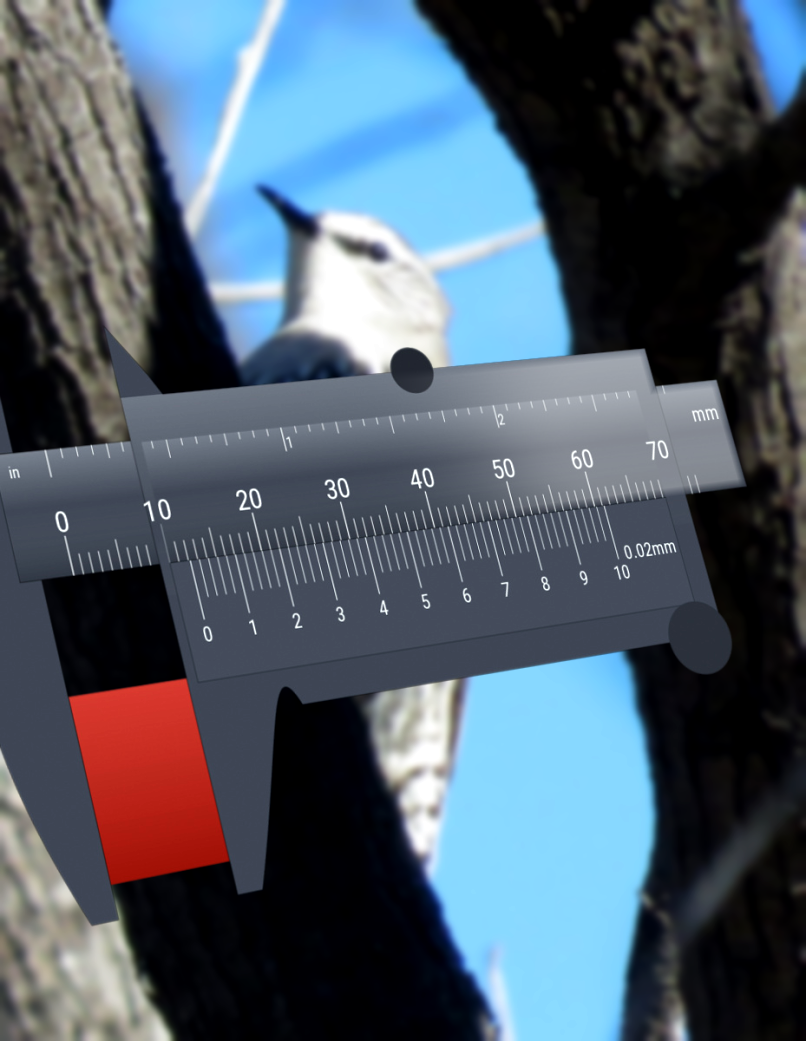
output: 12.2mm
